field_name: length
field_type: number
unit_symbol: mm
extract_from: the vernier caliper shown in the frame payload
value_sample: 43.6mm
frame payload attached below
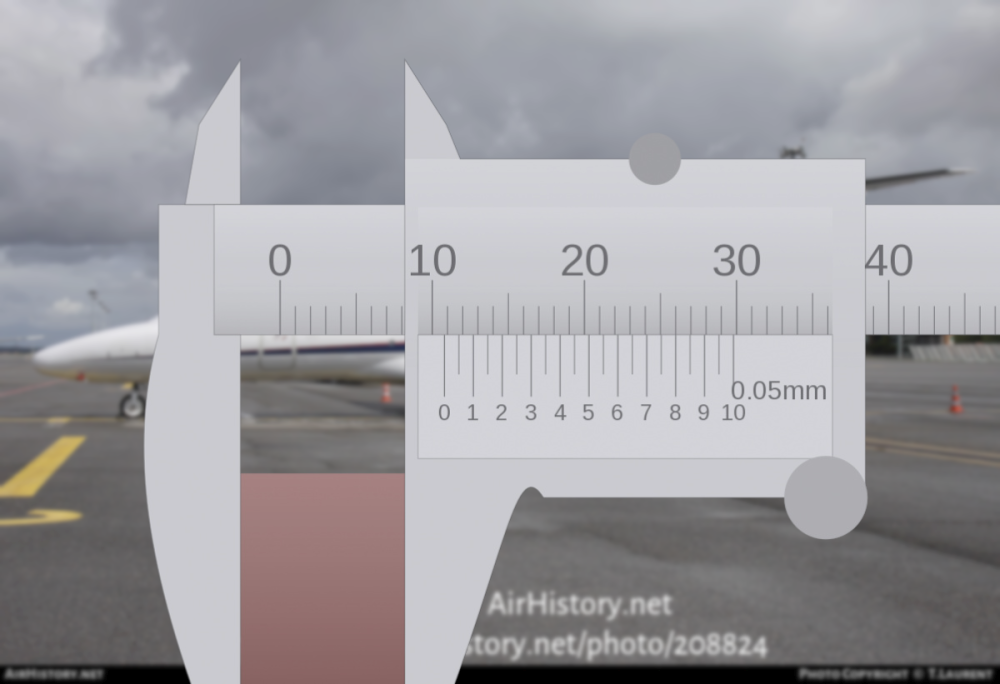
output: 10.8mm
